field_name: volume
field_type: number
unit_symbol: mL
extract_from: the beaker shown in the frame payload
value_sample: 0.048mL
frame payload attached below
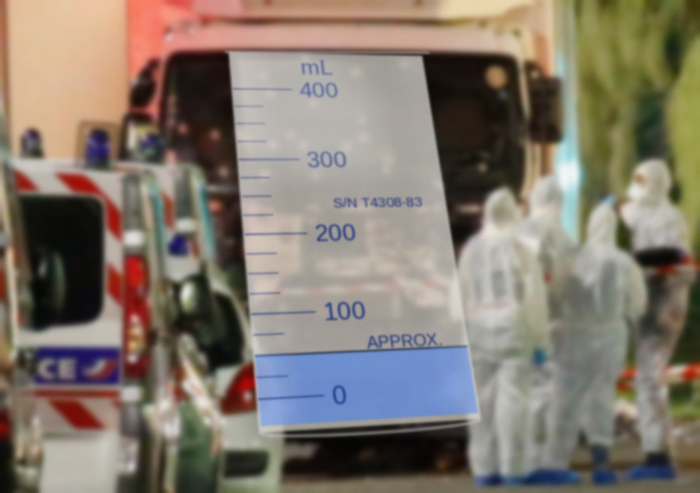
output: 50mL
